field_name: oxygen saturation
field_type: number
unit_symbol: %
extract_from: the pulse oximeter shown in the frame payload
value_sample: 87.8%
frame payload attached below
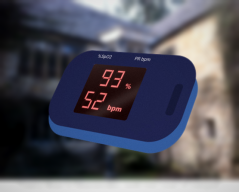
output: 93%
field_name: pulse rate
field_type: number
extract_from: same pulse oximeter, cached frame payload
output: 52bpm
